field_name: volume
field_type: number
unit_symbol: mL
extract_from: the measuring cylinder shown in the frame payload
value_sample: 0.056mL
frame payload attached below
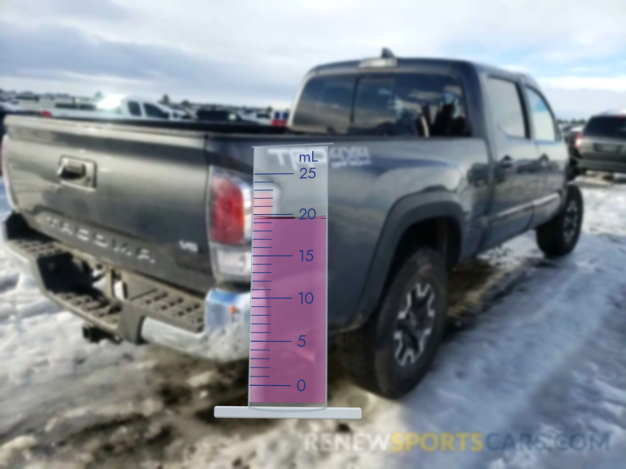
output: 19.5mL
